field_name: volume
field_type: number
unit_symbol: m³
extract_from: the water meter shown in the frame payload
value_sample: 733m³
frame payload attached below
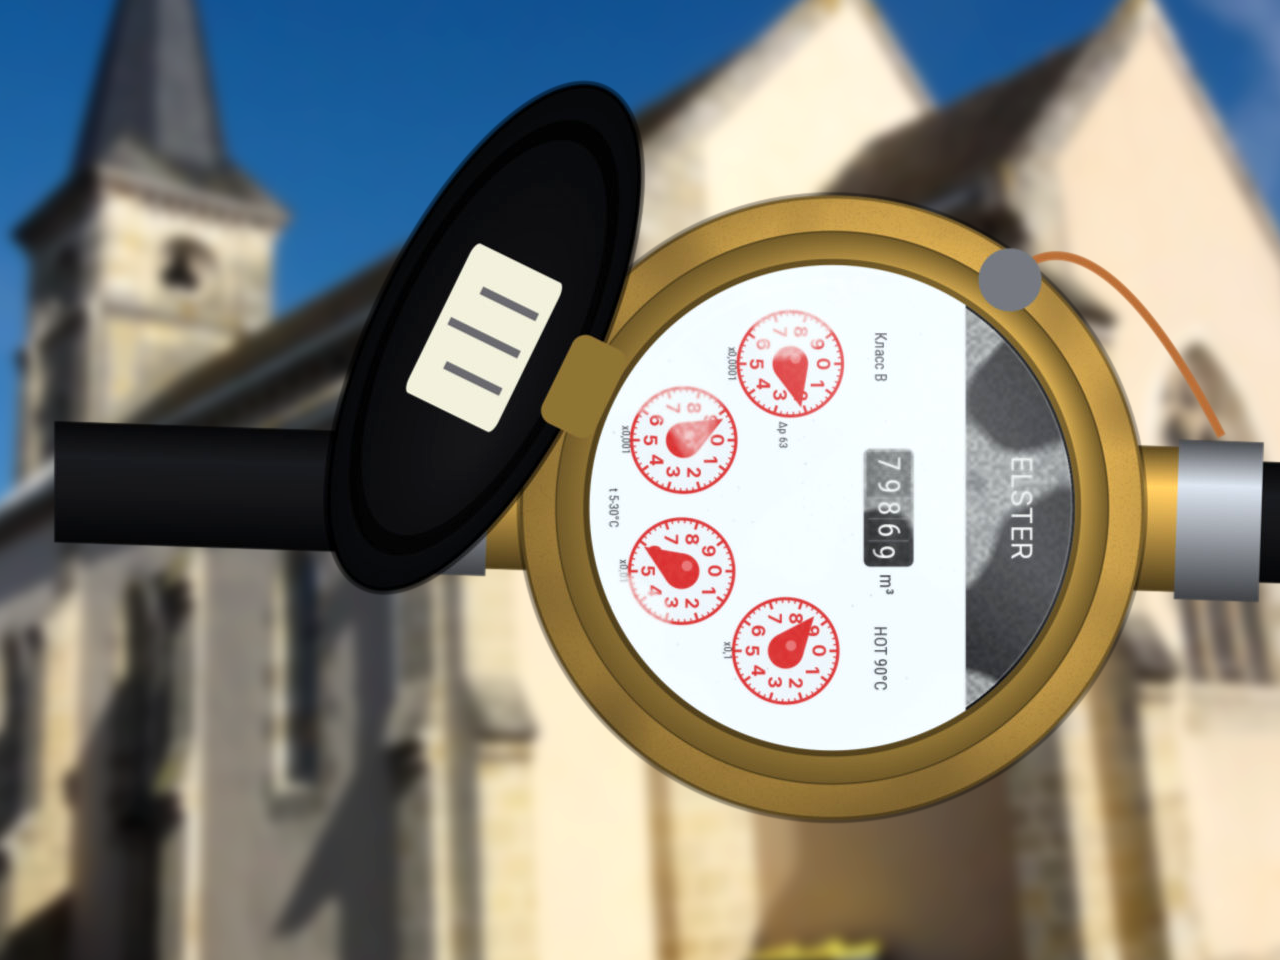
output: 79868.8592m³
